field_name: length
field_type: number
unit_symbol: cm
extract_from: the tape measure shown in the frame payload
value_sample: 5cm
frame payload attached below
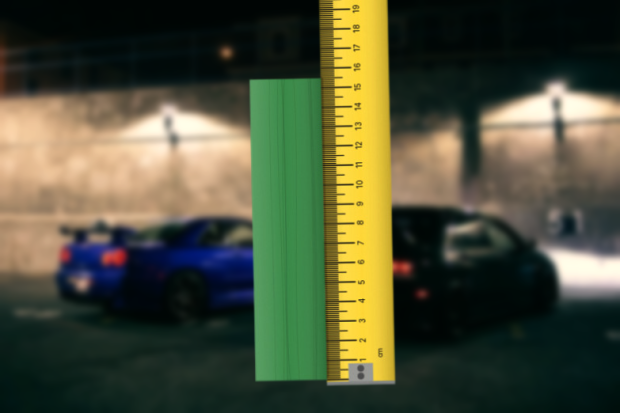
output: 15.5cm
